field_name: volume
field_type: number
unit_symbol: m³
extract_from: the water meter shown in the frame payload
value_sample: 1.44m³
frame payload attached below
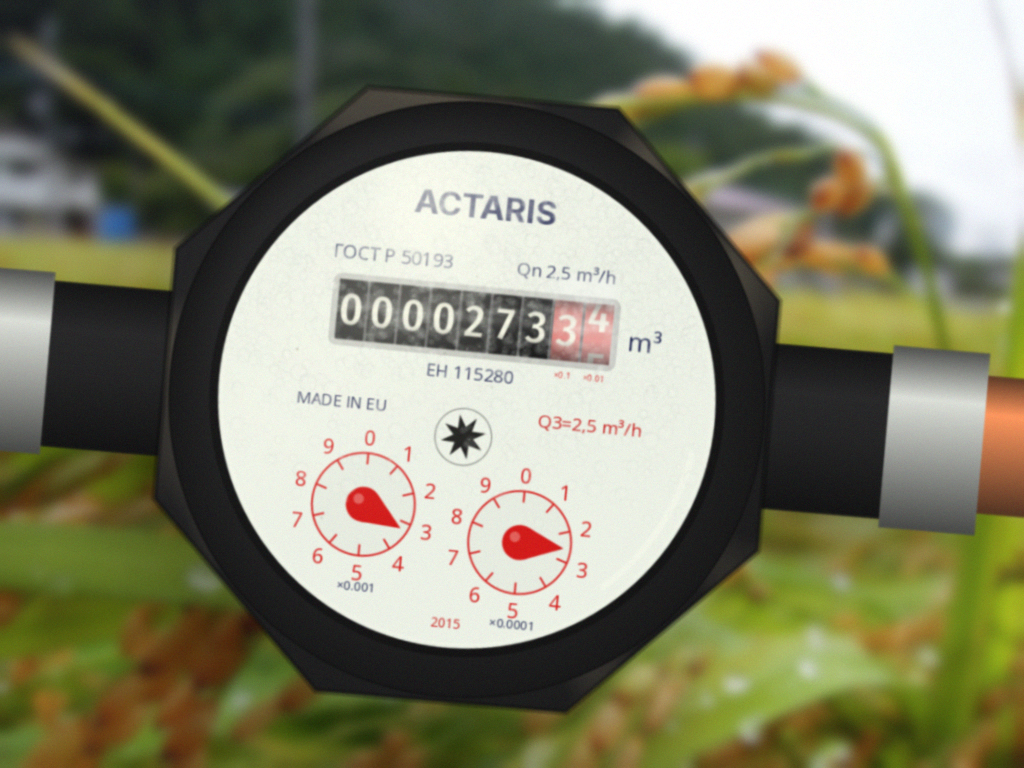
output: 273.3432m³
